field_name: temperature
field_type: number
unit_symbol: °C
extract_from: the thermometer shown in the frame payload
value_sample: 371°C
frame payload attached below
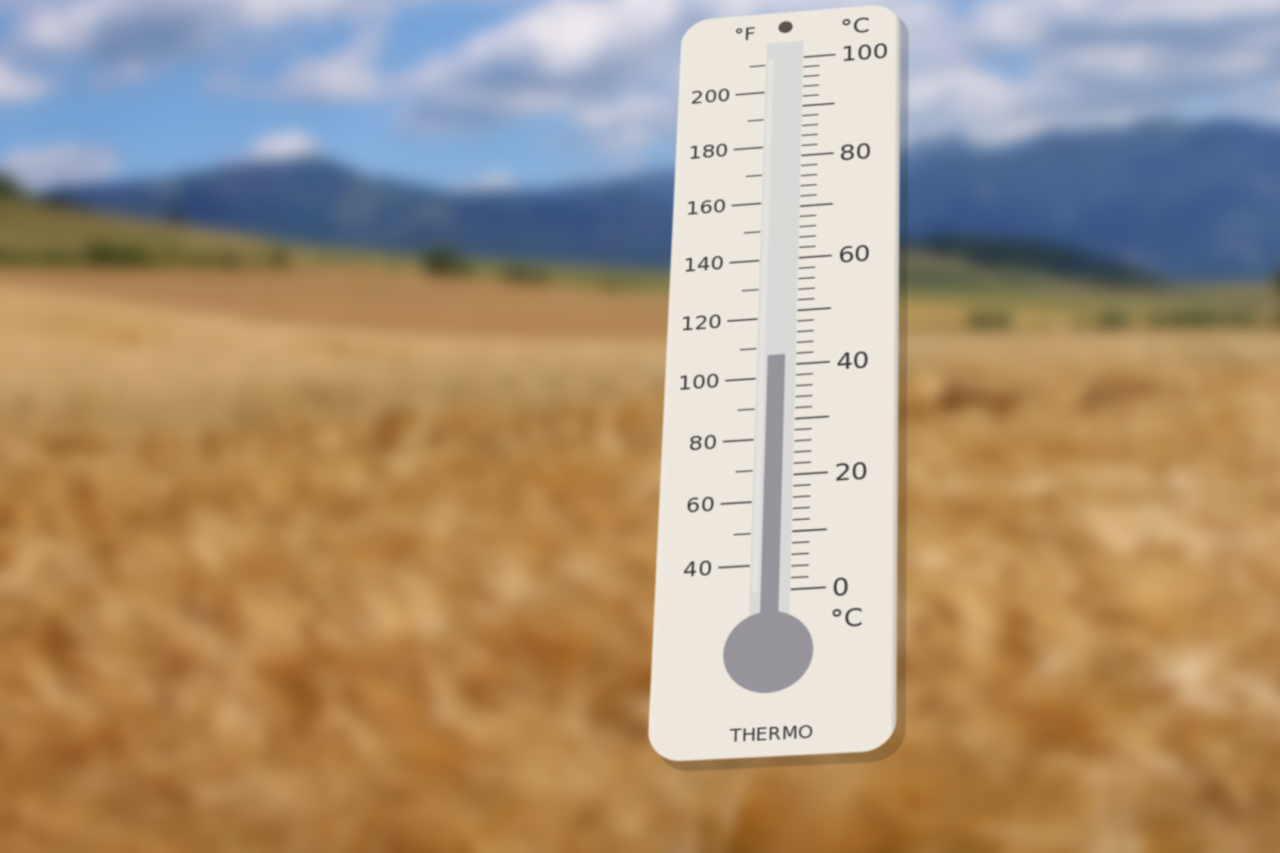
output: 42°C
